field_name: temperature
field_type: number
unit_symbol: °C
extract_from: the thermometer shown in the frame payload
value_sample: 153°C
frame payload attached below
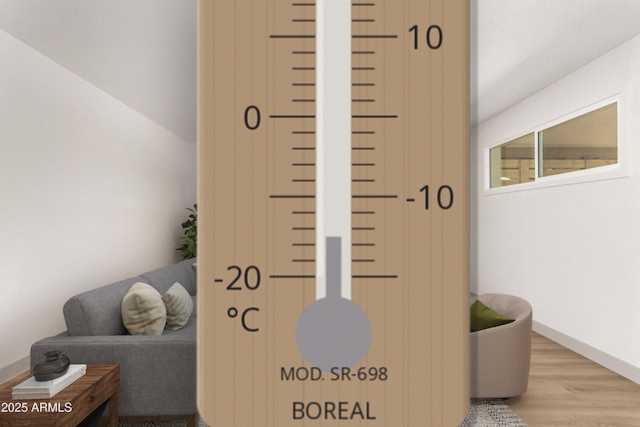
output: -15°C
